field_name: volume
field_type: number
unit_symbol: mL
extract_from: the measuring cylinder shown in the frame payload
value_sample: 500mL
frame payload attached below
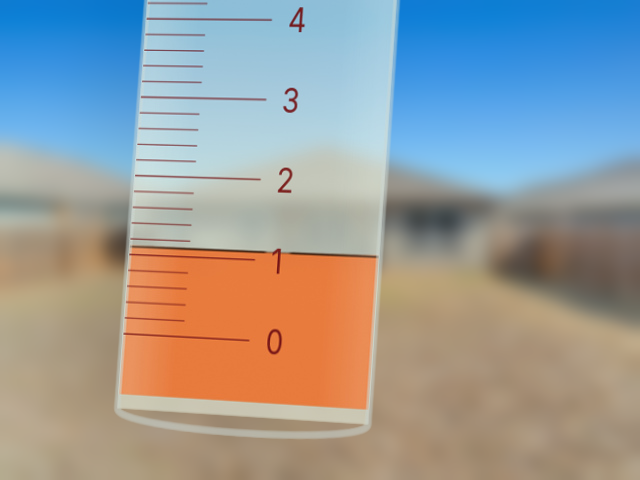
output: 1.1mL
